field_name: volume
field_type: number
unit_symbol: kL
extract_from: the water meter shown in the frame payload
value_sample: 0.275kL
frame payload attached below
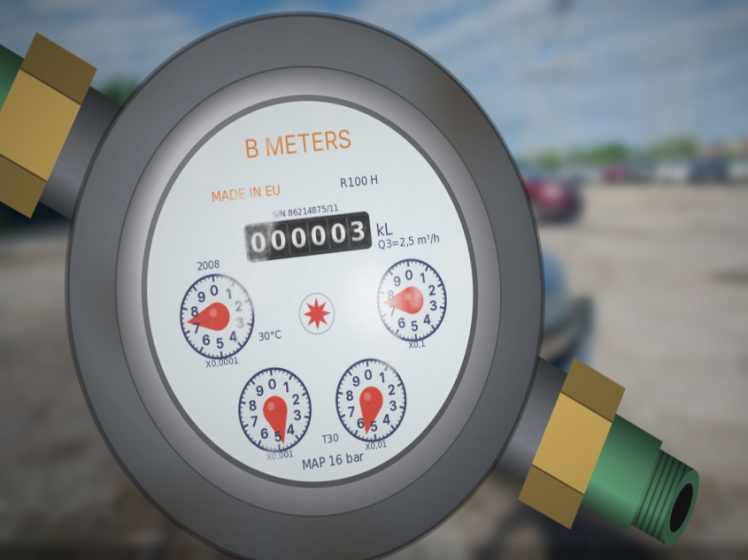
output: 3.7547kL
